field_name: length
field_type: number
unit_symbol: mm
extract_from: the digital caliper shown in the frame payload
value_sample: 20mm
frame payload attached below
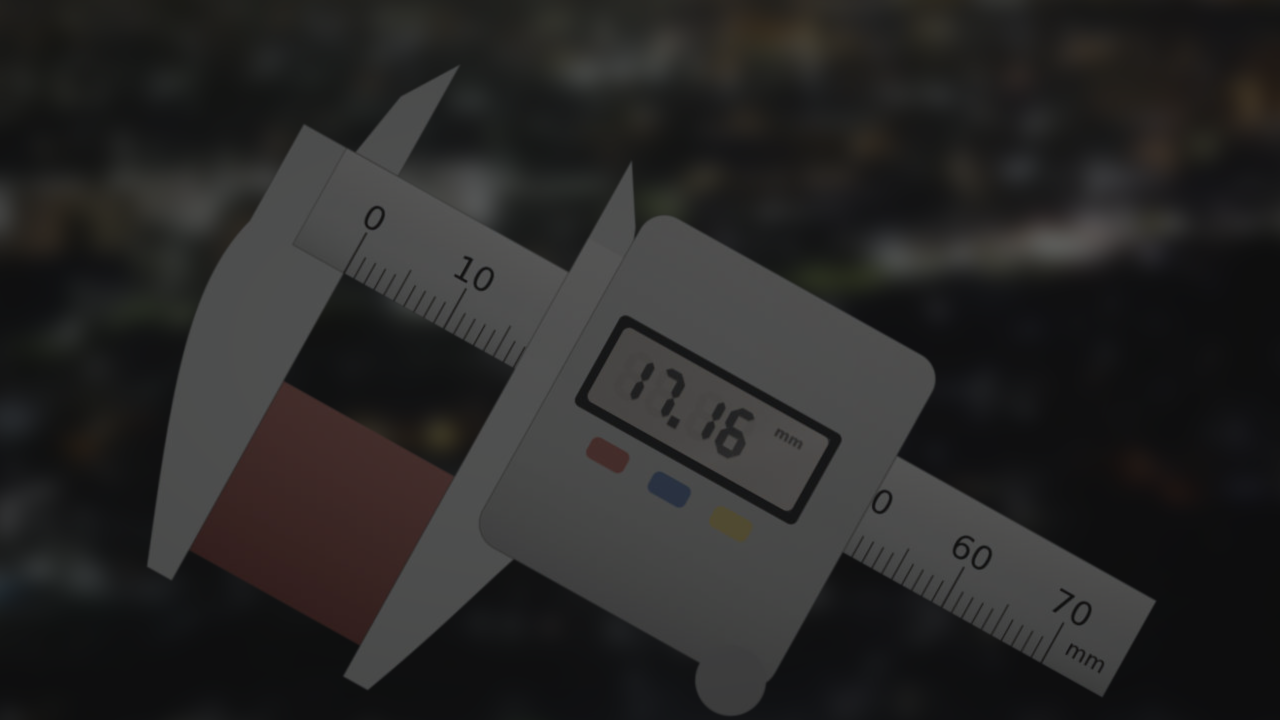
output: 17.16mm
